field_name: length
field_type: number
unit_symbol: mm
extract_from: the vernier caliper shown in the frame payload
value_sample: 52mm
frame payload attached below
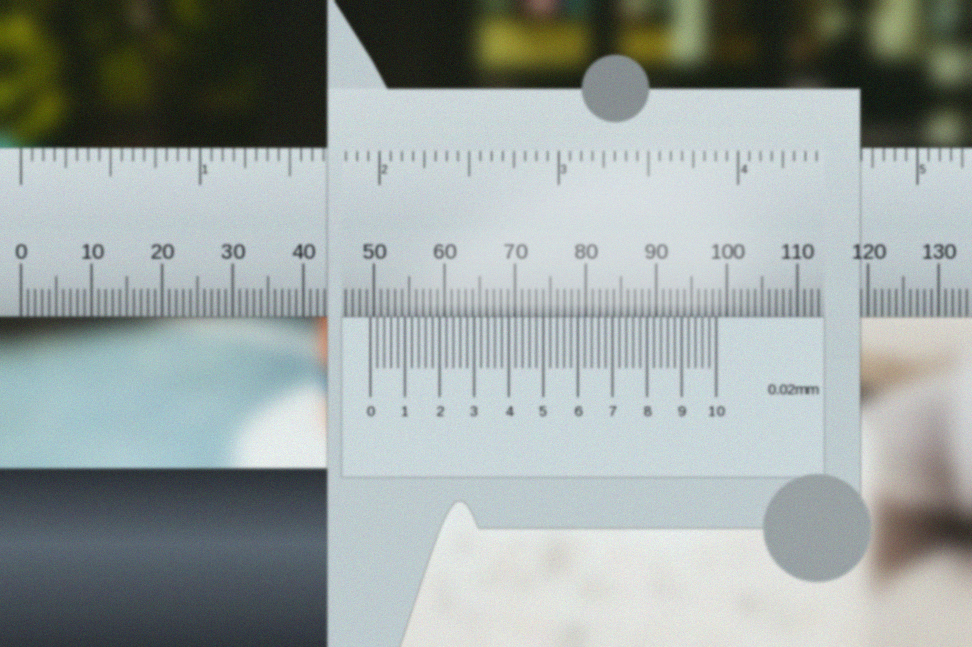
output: 49.5mm
